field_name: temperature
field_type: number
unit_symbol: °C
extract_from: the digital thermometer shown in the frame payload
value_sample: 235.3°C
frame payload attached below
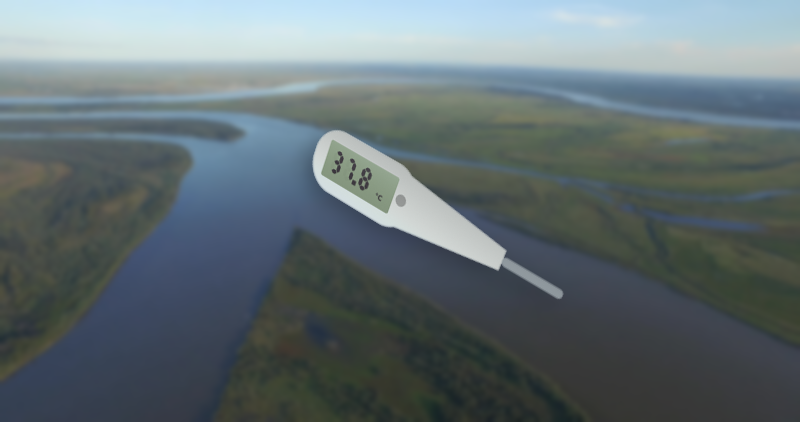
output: 37.8°C
